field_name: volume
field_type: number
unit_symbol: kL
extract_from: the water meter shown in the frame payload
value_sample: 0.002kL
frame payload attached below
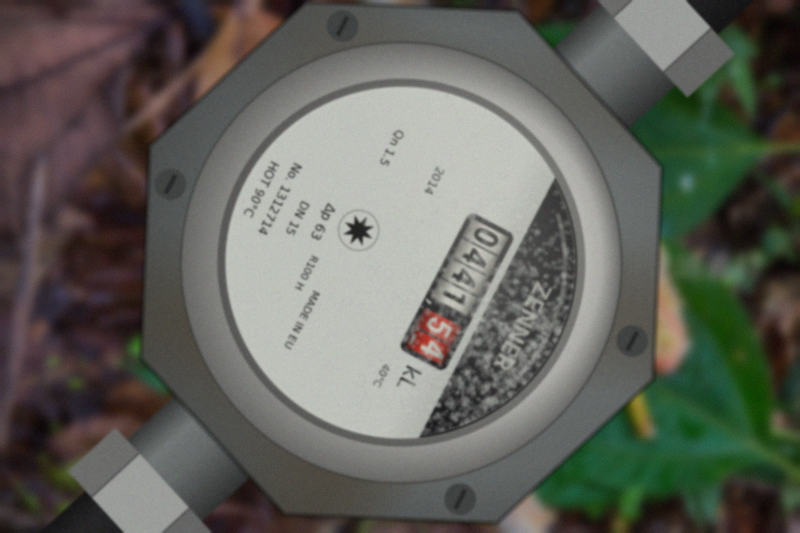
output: 441.54kL
